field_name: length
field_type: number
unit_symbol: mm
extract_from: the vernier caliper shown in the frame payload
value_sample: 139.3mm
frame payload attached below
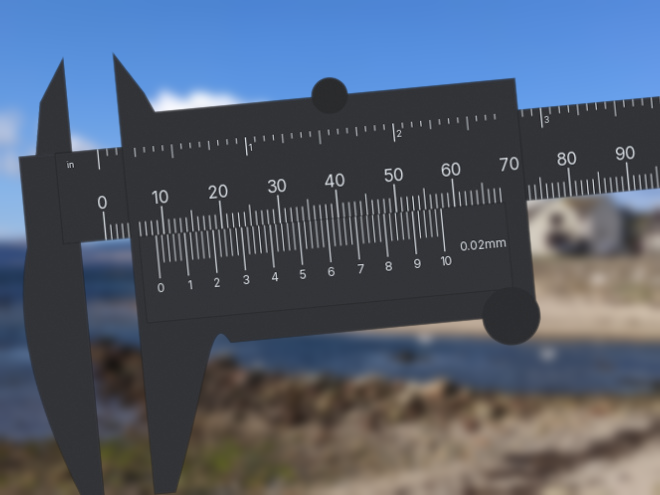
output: 8.6mm
